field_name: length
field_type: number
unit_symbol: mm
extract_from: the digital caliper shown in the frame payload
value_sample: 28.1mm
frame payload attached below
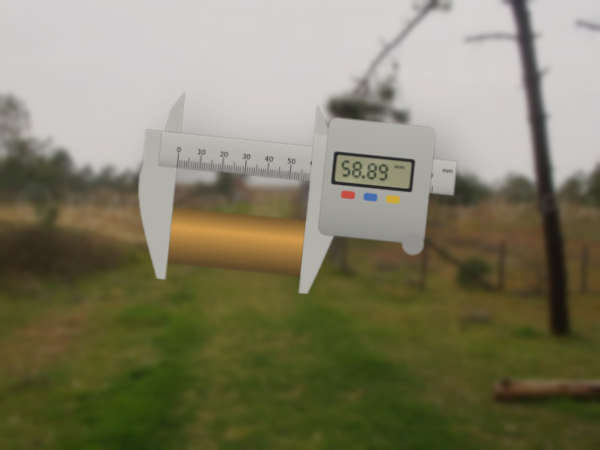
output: 58.89mm
